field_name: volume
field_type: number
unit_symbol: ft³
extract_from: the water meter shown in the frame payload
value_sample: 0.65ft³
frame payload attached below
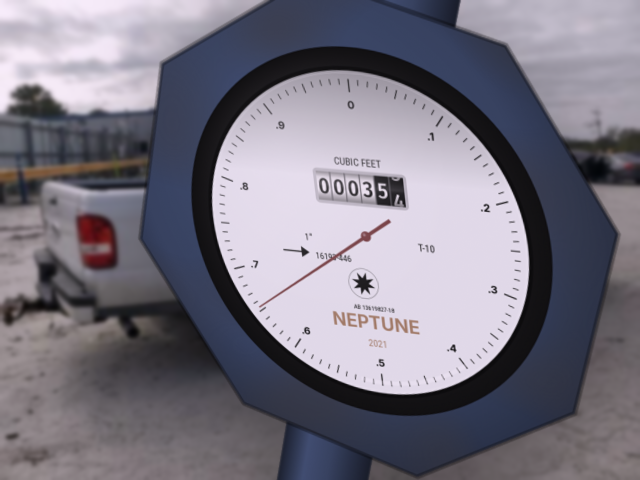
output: 353.65ft³
